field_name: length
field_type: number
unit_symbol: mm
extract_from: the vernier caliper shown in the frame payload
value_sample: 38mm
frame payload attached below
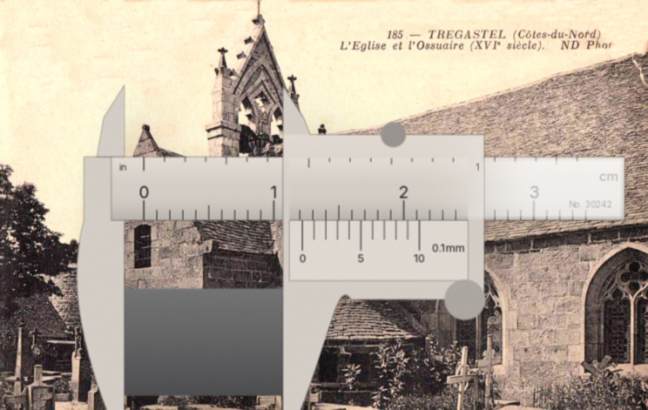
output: 12.2mm
